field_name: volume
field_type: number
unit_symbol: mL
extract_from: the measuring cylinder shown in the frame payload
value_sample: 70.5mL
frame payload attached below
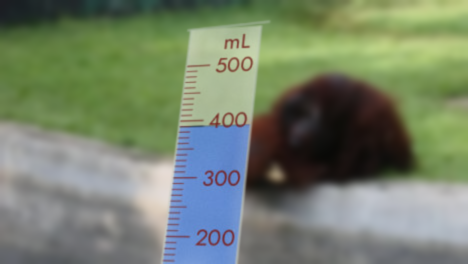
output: 390mL
